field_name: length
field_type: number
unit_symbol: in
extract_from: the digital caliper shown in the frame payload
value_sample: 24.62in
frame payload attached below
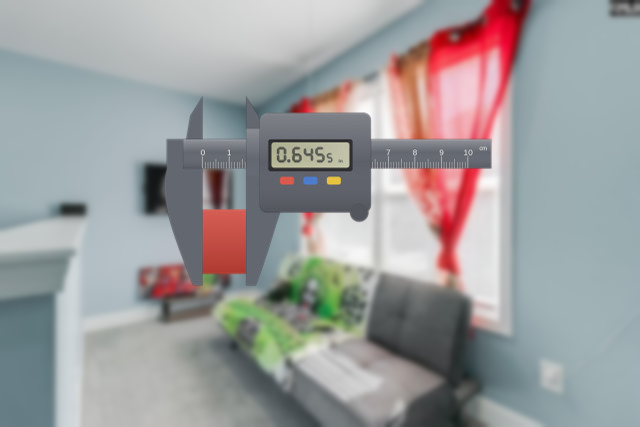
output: 0.6455in
